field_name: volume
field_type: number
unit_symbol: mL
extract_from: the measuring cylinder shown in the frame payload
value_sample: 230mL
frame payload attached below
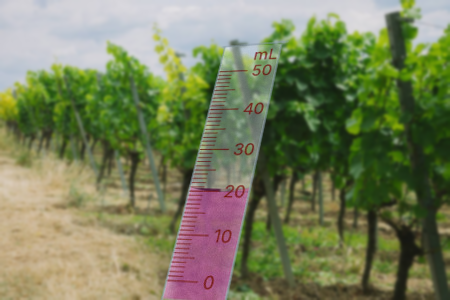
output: 20mL
